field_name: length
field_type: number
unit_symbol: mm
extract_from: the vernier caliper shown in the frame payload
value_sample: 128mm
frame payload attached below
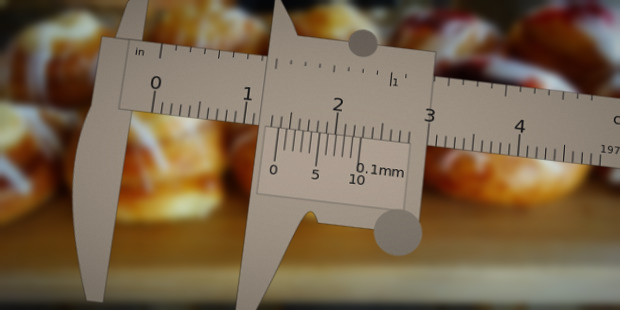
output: 13.8mm
